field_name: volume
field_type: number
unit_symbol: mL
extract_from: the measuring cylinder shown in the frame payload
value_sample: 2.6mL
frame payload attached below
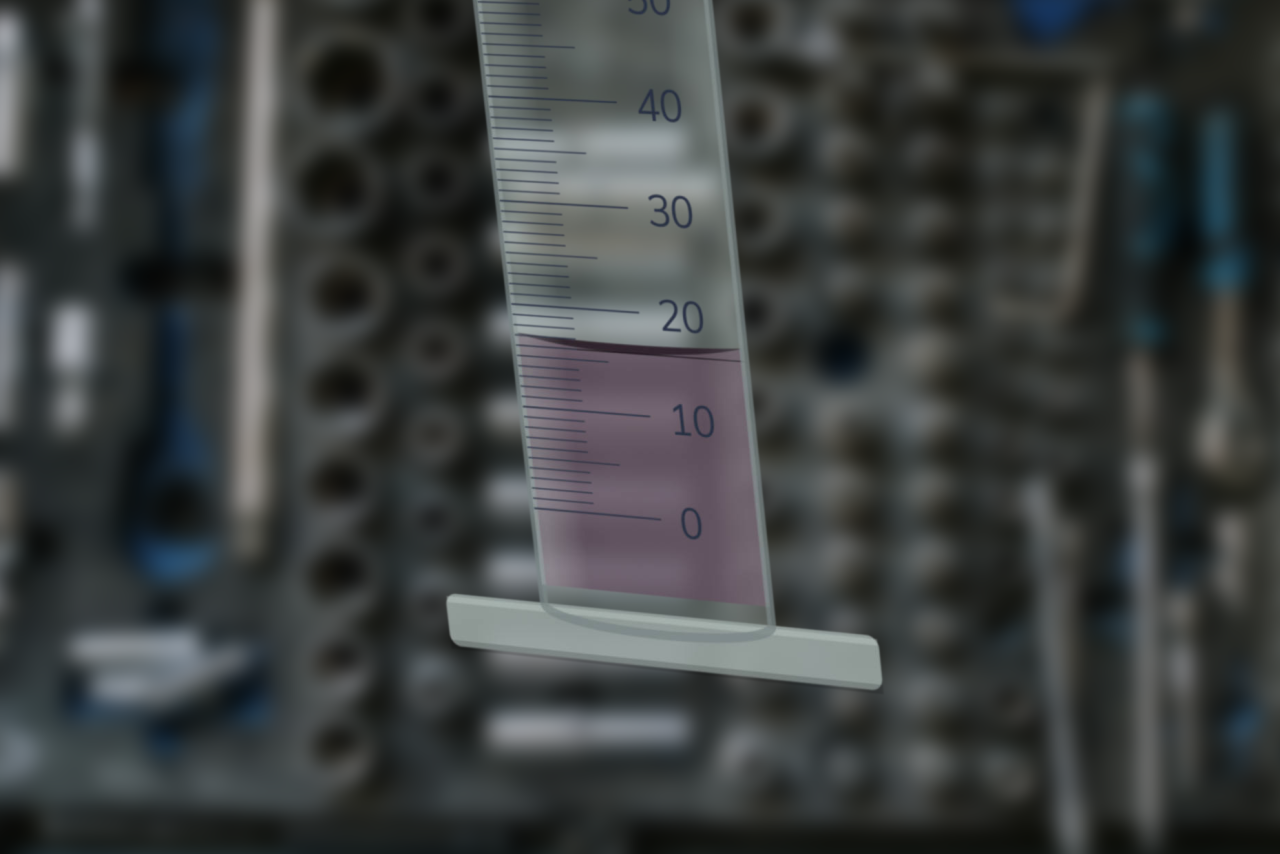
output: 16mL
